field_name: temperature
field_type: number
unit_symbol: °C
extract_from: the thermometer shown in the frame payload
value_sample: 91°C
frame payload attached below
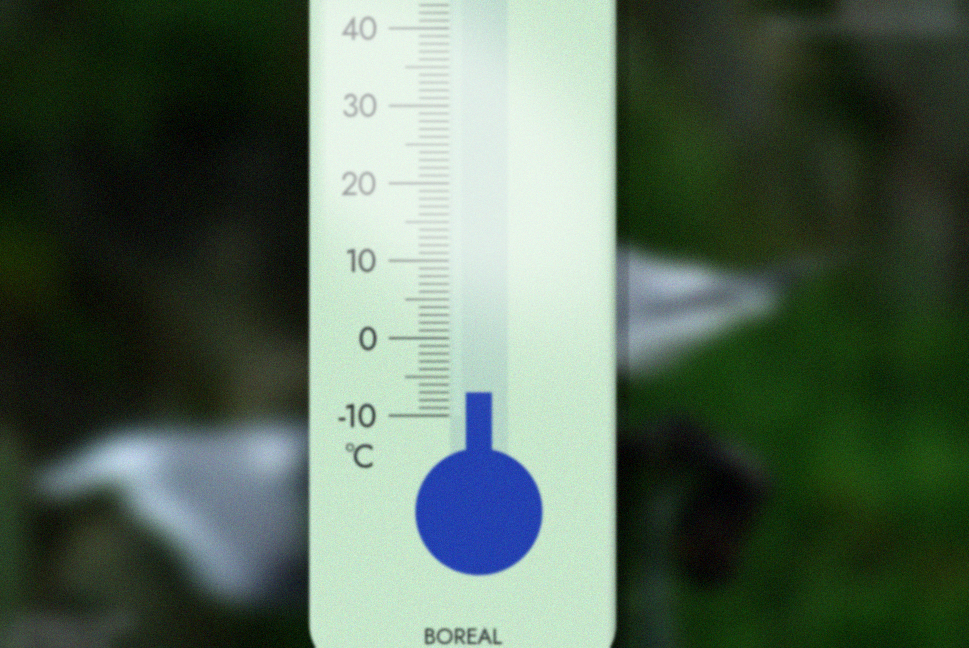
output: -7°C
